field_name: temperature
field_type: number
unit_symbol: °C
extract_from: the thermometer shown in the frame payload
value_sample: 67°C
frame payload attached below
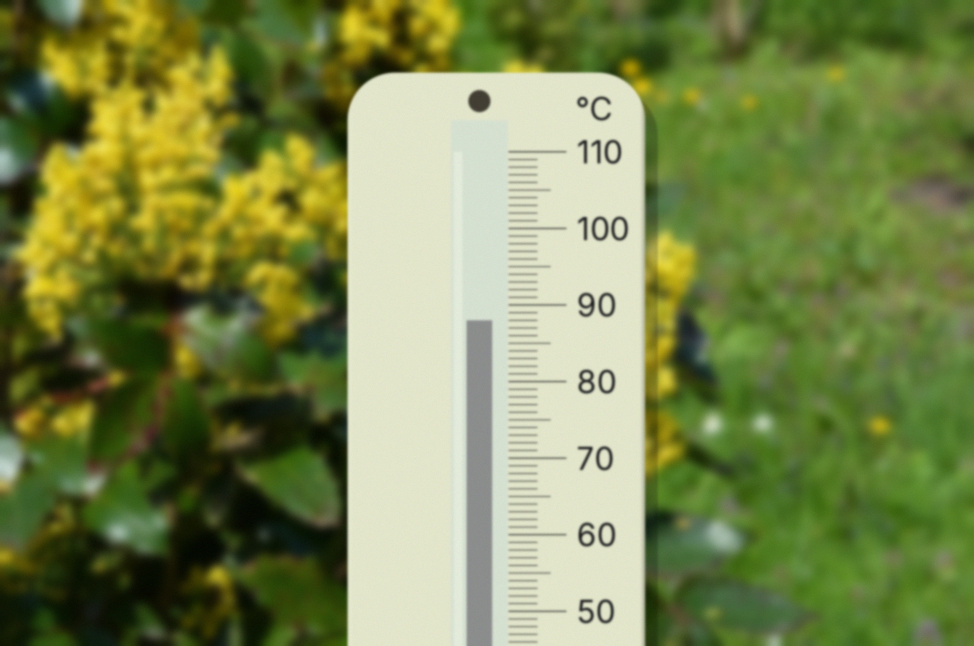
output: 88°C
